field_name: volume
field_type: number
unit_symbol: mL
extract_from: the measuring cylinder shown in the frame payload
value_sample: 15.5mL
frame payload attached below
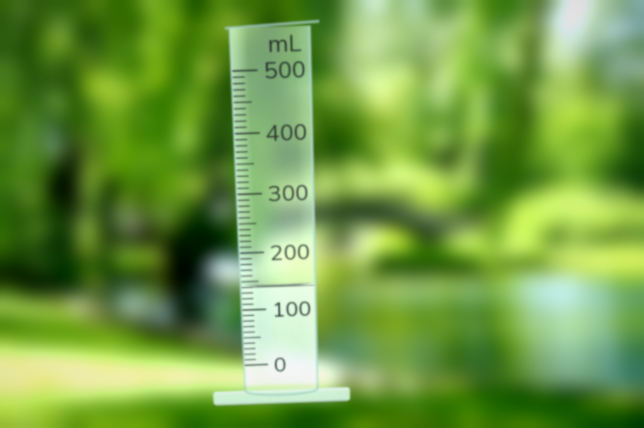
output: 140mL
